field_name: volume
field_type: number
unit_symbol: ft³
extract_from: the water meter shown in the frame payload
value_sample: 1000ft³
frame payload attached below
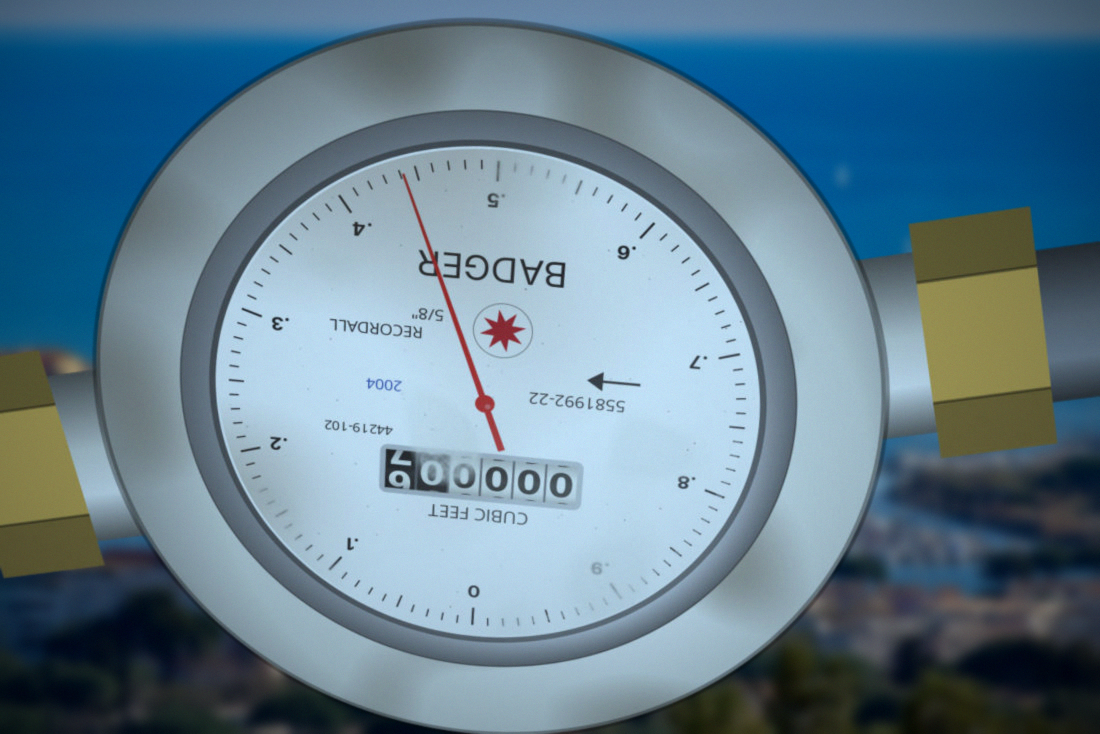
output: 6.44ft³
